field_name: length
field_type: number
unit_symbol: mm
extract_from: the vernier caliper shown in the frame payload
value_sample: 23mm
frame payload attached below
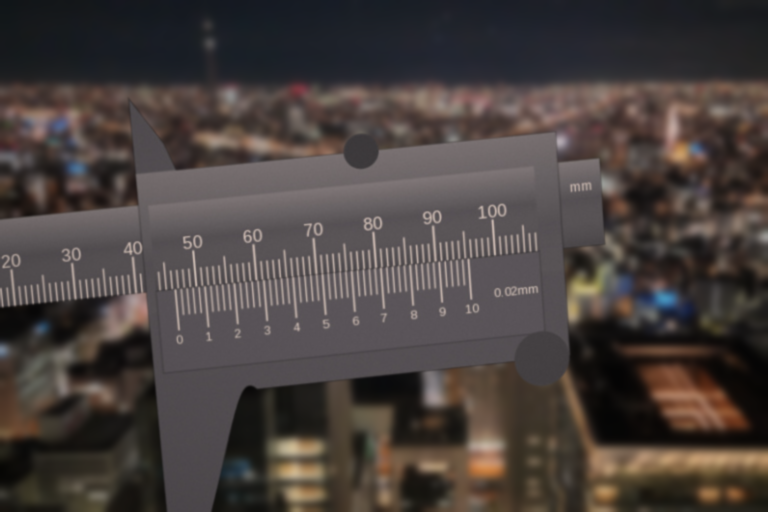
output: 46.5mm
